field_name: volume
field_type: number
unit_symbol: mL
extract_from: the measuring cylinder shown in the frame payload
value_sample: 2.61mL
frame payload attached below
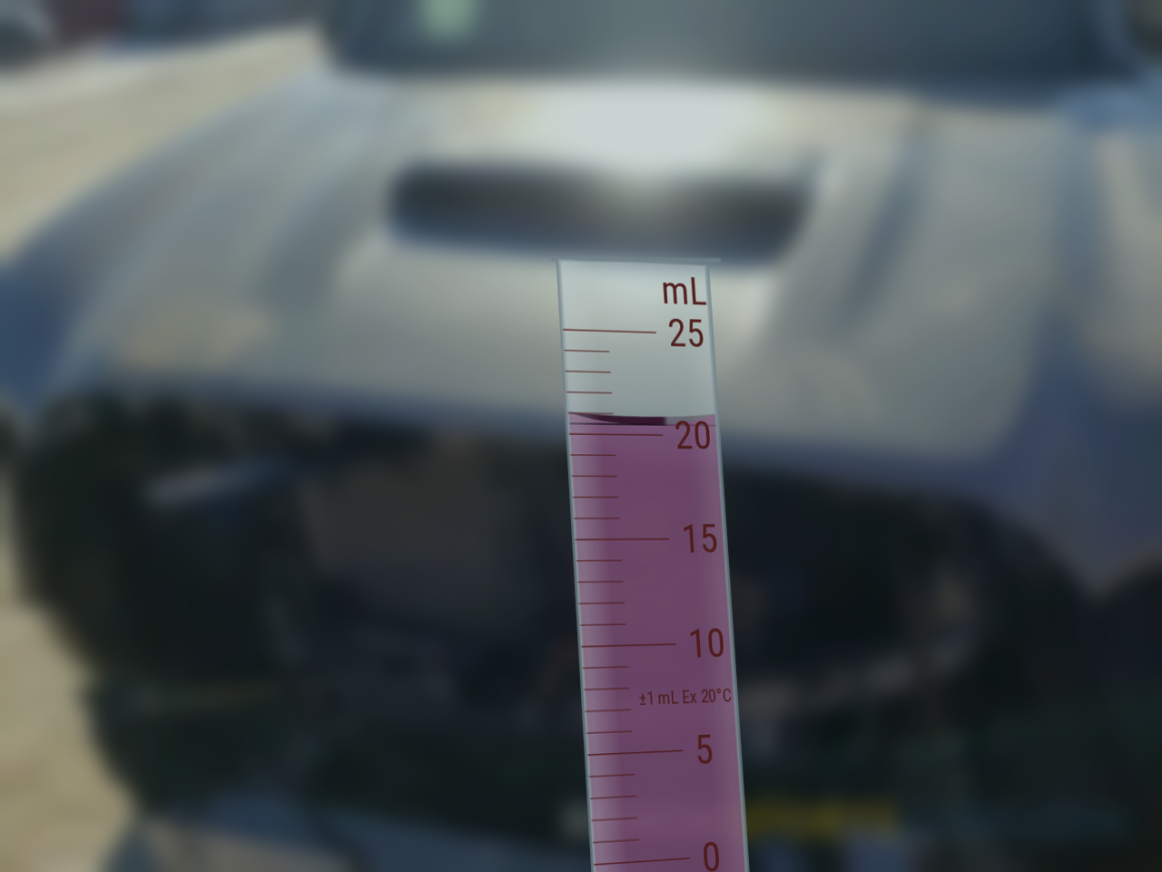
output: 20.5mL
